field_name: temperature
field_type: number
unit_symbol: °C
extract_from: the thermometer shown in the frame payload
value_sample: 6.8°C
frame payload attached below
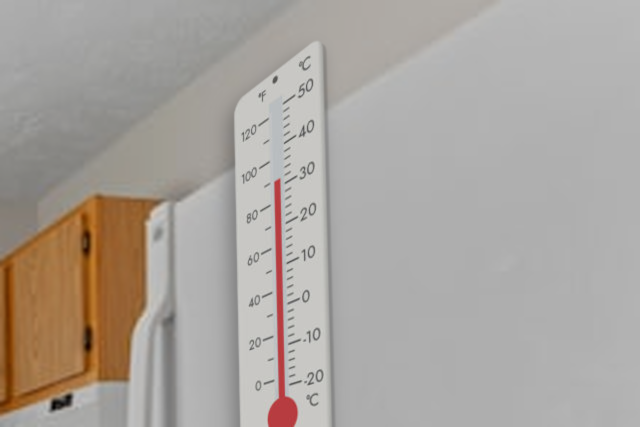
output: 32°C
